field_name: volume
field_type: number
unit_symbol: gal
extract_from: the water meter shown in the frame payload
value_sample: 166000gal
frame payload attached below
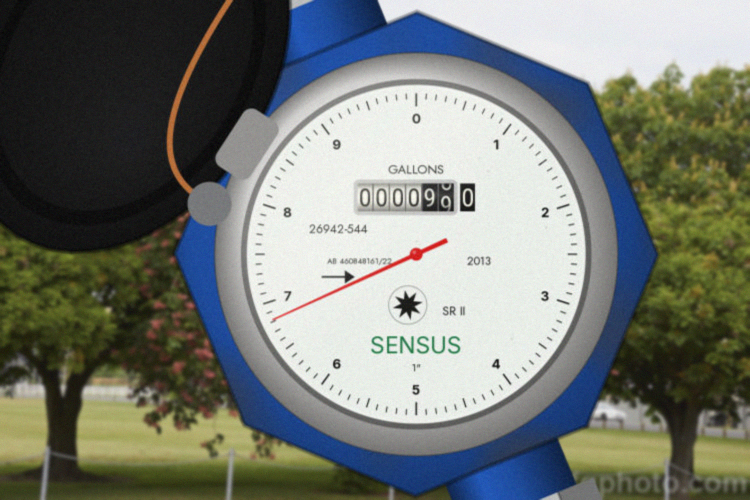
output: 986.8gal
